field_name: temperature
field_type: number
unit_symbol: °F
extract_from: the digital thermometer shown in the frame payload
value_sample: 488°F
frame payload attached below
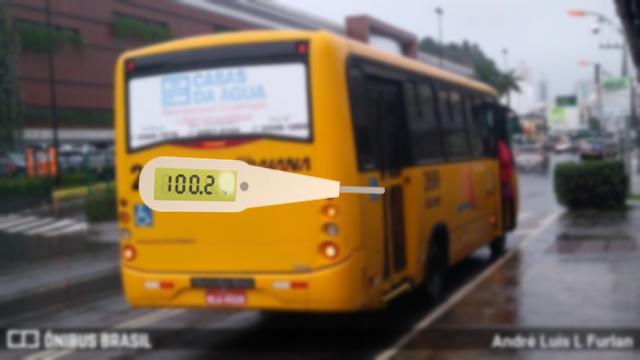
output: 100.2°F
